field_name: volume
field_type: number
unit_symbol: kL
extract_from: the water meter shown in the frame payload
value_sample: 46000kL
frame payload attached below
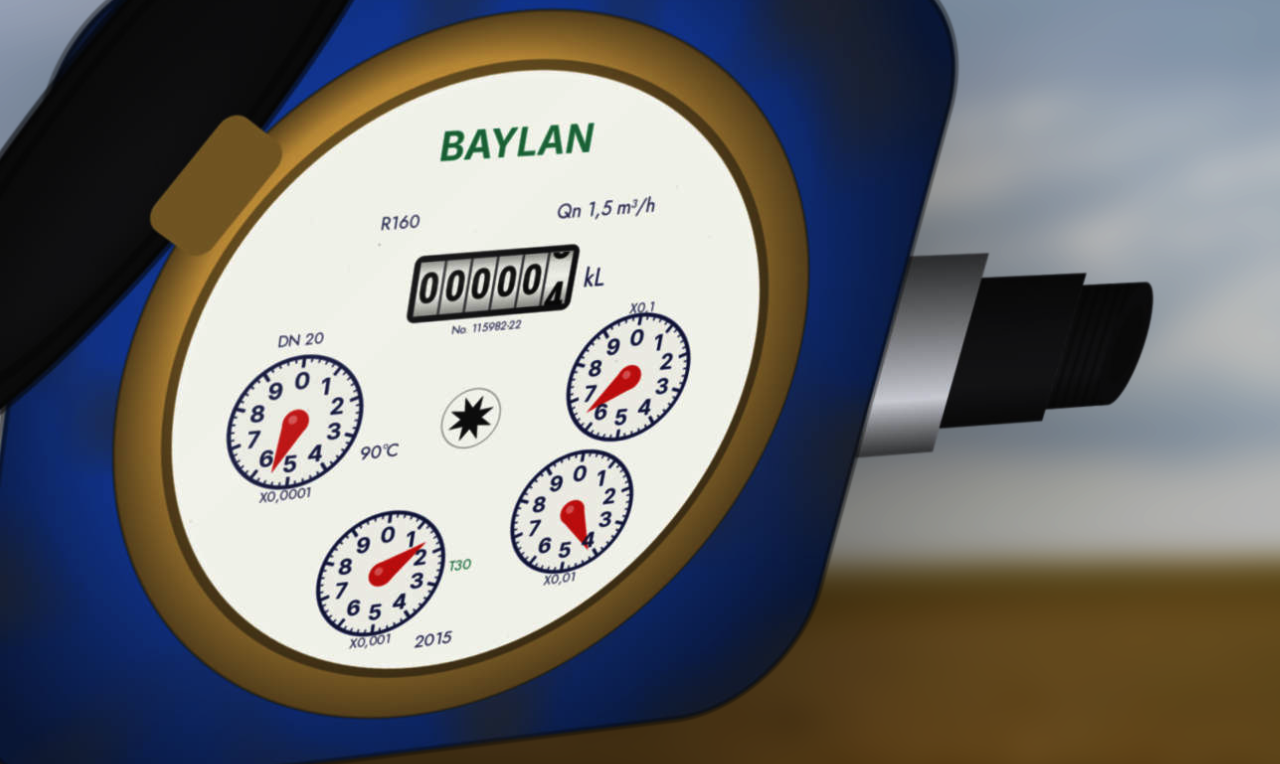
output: 3.6415kL
